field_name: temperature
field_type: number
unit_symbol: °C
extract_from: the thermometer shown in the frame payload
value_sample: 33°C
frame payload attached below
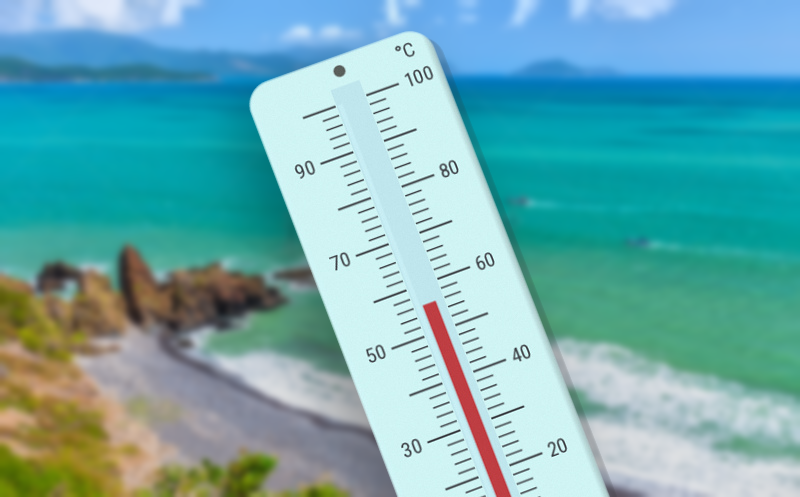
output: 56°C
